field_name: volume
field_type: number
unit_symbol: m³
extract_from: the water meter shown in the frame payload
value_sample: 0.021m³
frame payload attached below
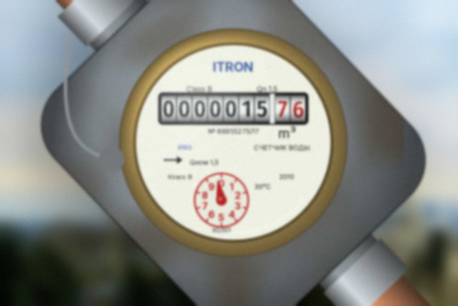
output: 15.759m³
